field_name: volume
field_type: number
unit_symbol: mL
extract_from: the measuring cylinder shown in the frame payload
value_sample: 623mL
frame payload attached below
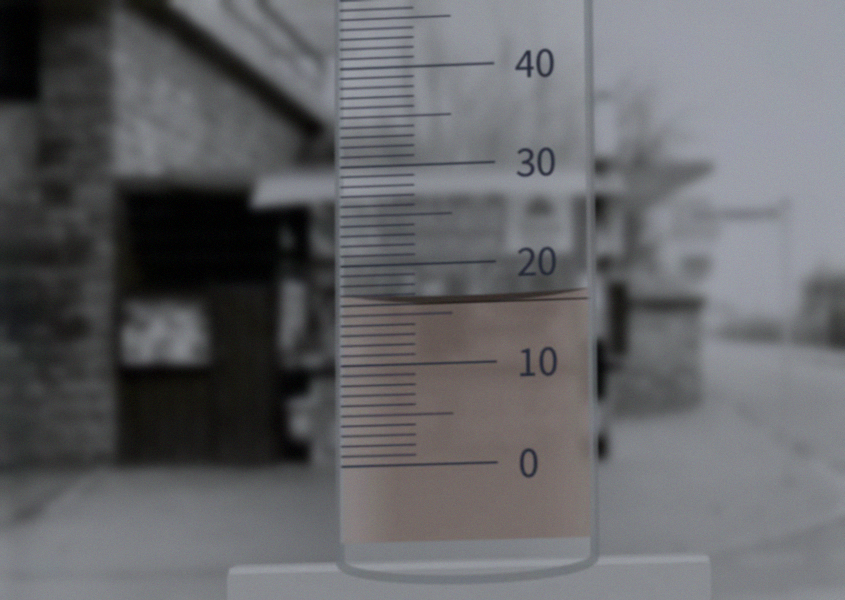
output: 16mL
